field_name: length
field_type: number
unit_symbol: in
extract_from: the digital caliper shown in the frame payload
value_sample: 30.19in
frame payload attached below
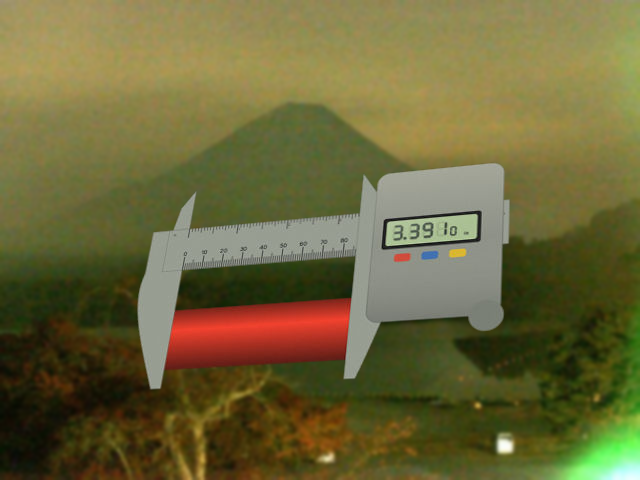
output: 3.3910in
